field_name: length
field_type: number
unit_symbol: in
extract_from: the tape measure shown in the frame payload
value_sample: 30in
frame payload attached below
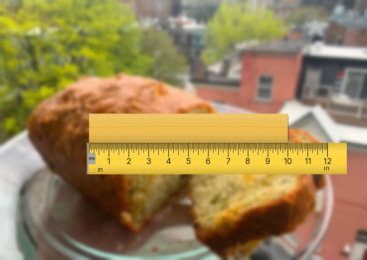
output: 10in
